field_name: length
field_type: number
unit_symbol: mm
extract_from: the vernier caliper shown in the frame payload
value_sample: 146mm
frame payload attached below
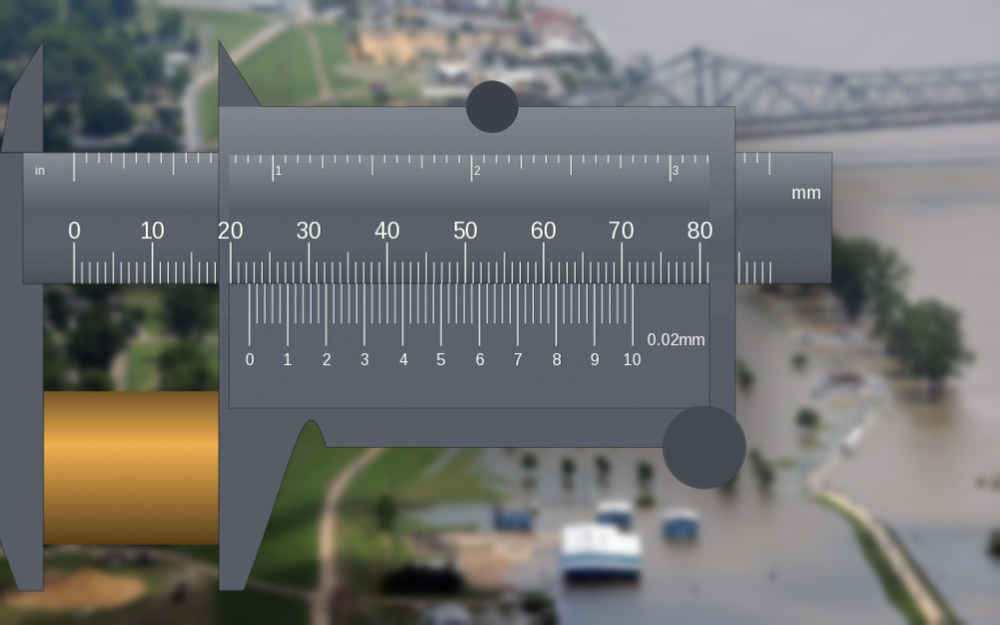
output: 22.4mm
